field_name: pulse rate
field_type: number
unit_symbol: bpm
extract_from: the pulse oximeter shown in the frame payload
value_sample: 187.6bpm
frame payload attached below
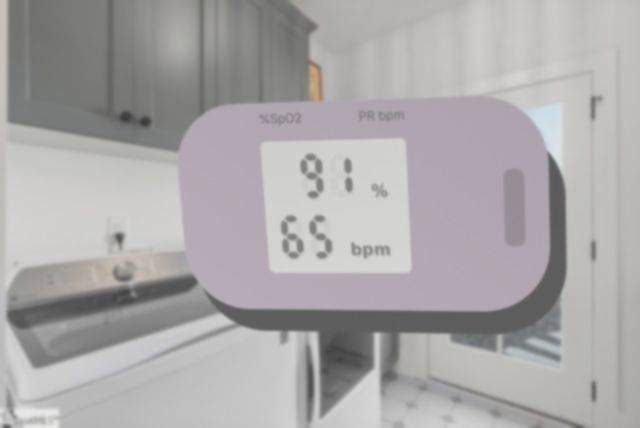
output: 65bpm
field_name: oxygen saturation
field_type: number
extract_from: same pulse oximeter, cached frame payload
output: 91%
